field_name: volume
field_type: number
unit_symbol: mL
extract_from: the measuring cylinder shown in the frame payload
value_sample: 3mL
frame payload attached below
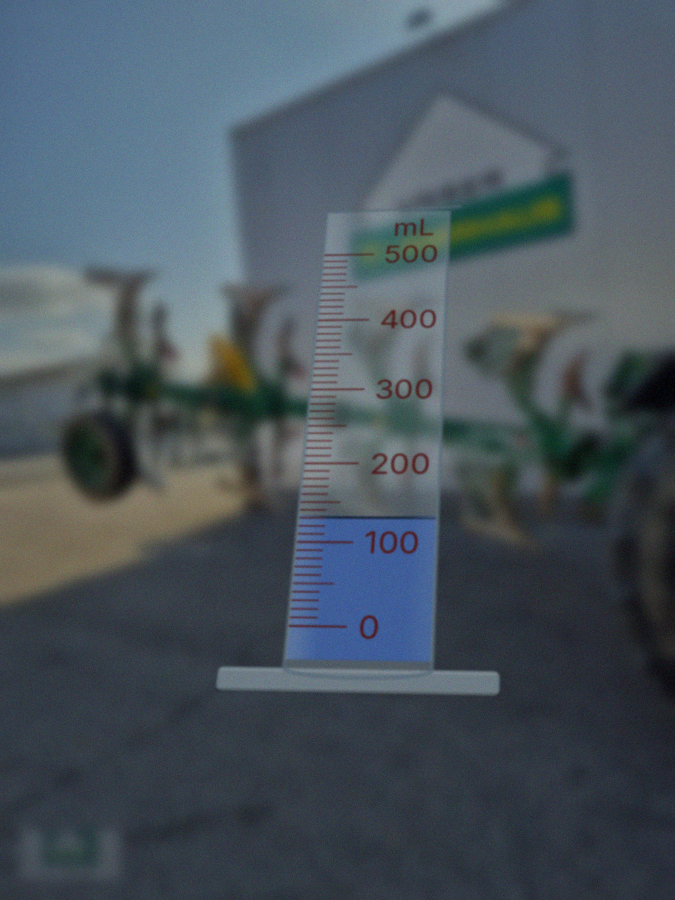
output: 130mL
